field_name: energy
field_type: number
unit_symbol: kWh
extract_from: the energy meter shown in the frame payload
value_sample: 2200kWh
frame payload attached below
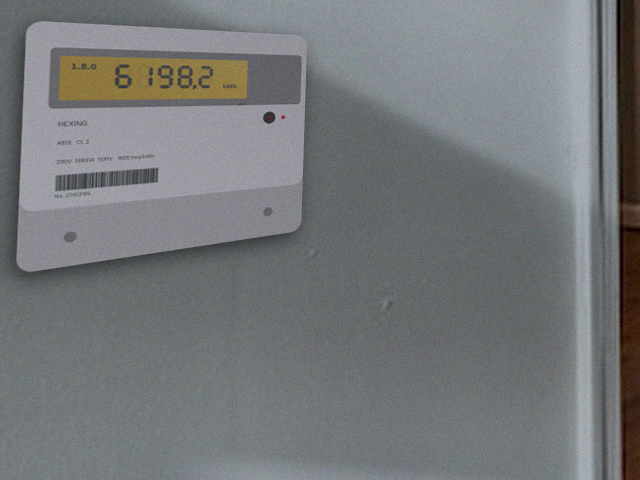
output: 6198.2kWh
